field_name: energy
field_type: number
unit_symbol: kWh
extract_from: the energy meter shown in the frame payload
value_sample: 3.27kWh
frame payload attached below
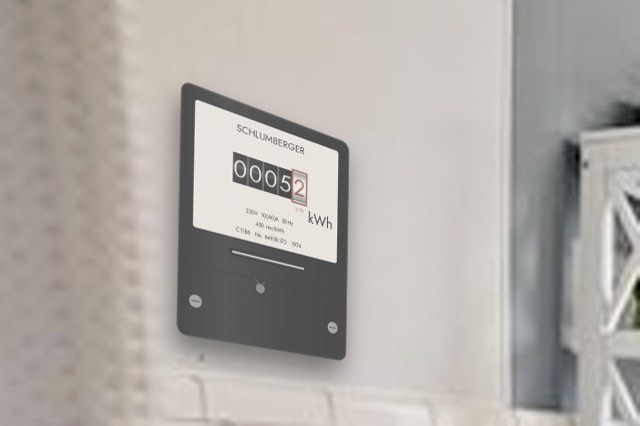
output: 5.2kWh
